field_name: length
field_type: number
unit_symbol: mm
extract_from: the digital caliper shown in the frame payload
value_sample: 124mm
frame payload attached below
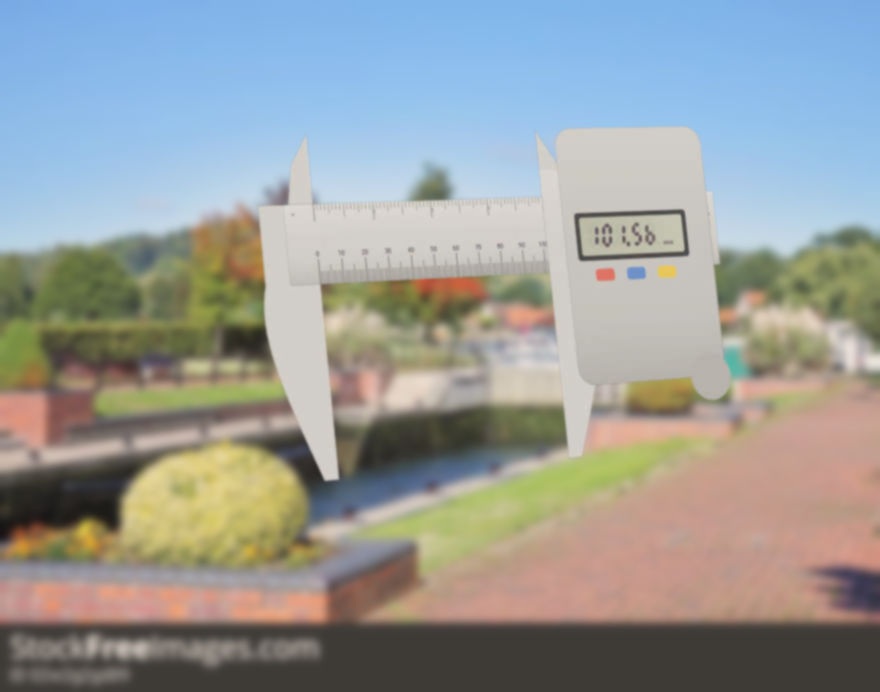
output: 101.56mm
